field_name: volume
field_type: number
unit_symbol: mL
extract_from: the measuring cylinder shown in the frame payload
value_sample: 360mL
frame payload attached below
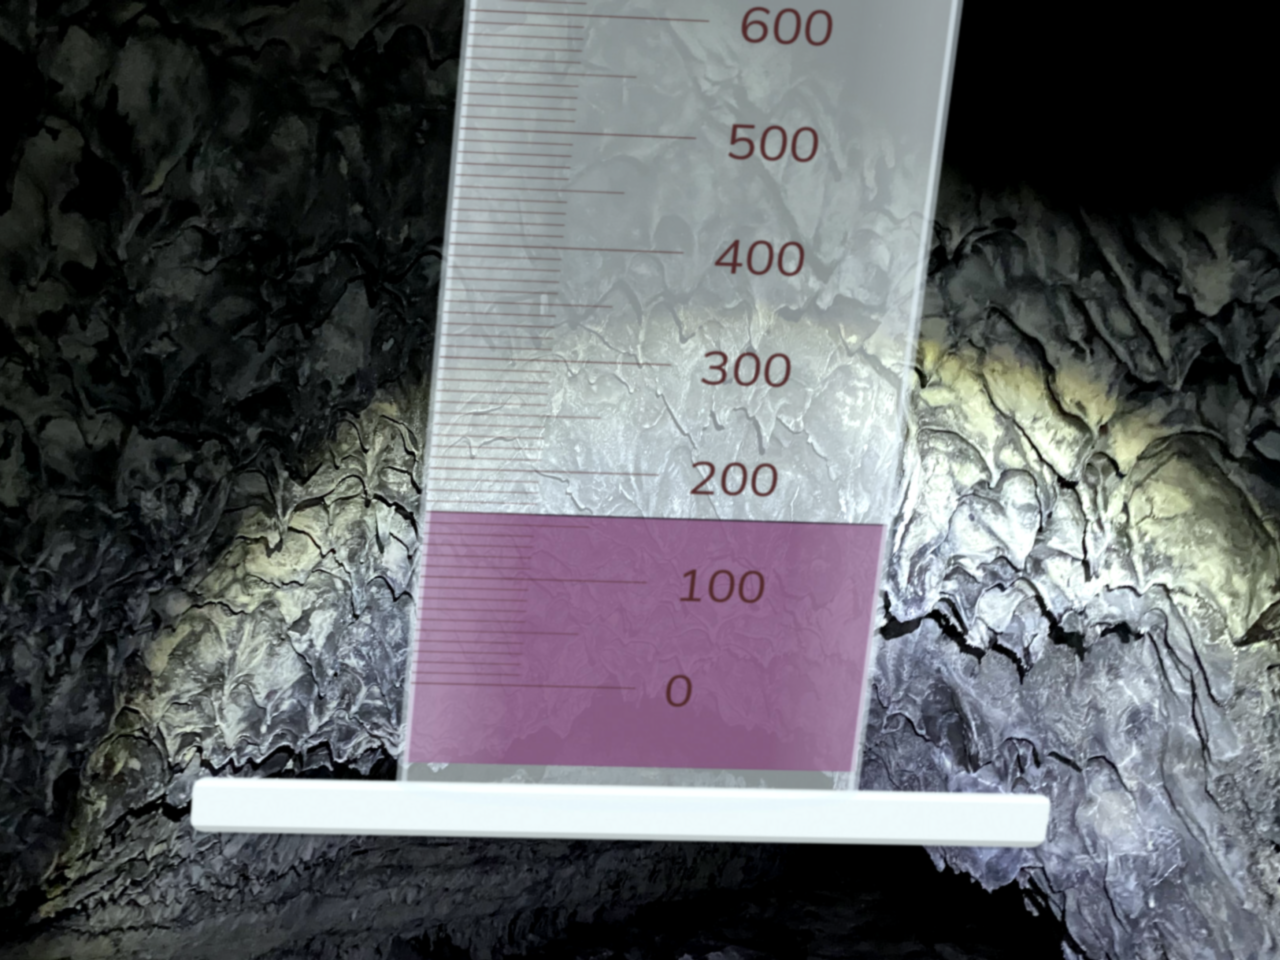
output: 160mL
